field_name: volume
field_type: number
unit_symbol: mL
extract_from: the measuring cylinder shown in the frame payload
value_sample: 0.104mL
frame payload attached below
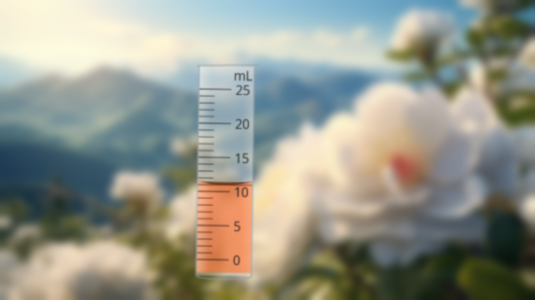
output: 11mL
